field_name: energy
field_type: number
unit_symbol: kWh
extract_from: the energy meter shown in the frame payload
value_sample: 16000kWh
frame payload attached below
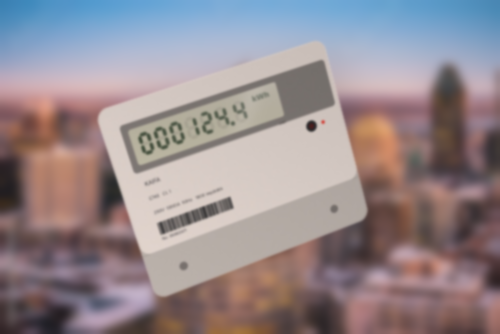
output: 124.4kWh
